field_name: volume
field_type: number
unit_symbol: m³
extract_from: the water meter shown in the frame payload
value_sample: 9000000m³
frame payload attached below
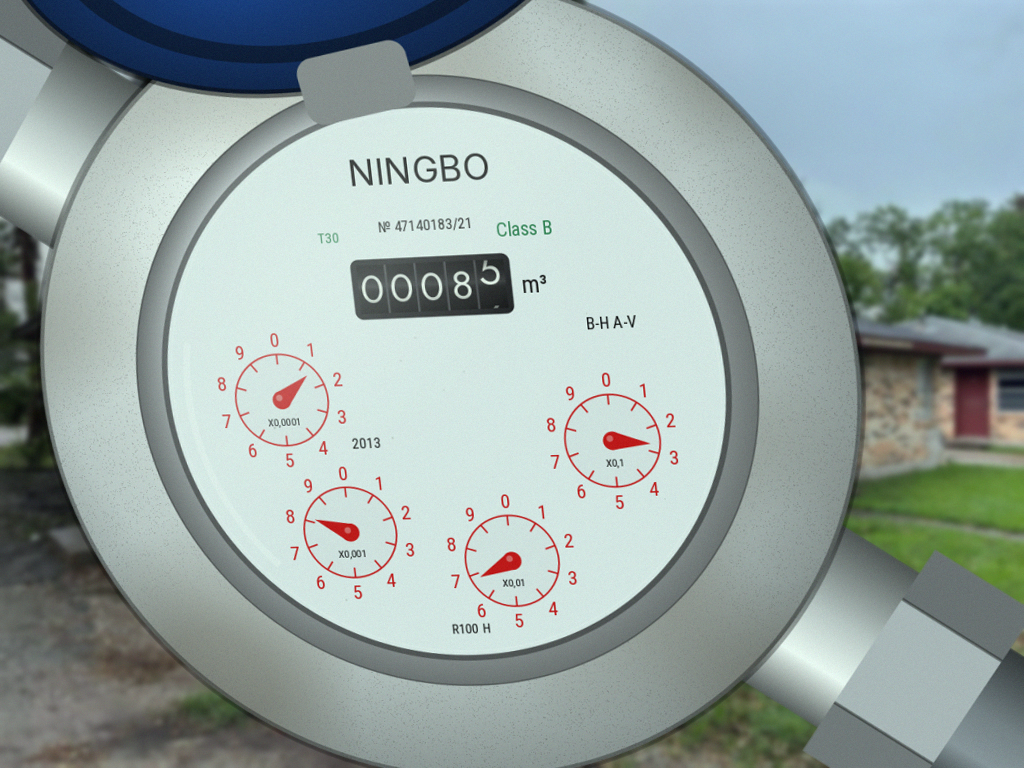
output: 85.2681m³
